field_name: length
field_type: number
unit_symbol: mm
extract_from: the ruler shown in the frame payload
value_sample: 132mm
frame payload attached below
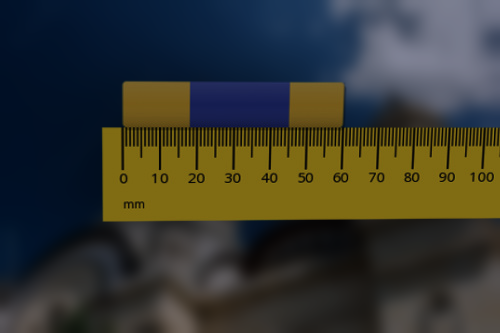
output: 60mm
